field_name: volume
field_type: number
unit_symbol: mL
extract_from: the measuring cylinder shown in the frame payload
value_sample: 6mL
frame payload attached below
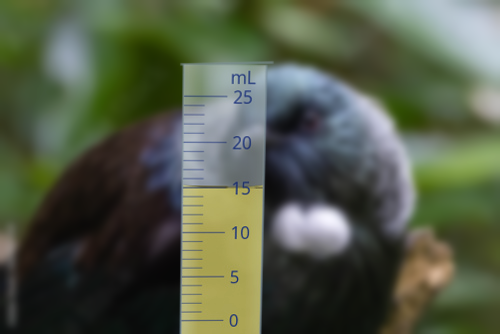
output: 15mL
